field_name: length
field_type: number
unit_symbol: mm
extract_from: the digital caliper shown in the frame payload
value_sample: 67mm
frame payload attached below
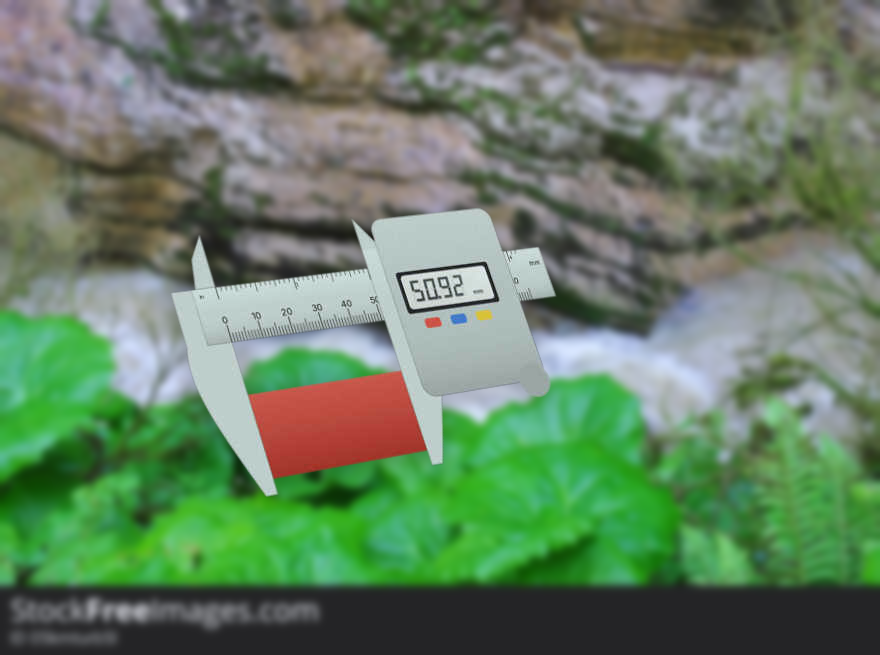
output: 50.92mm
